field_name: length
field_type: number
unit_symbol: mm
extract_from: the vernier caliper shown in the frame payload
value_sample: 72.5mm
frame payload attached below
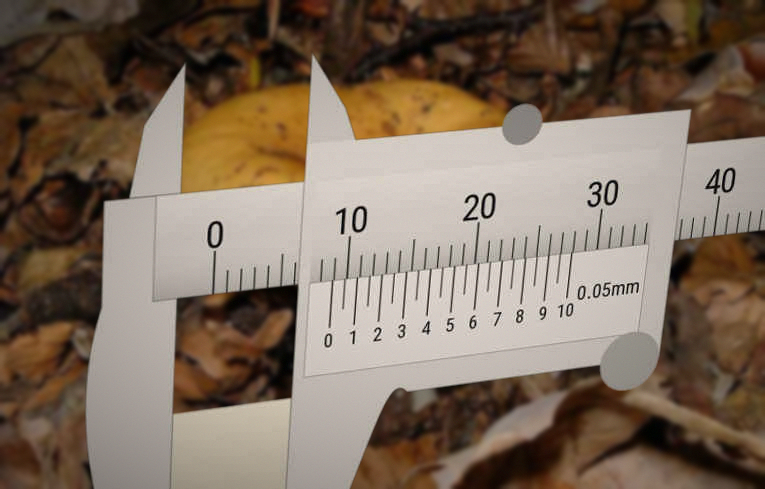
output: 8.9mm
